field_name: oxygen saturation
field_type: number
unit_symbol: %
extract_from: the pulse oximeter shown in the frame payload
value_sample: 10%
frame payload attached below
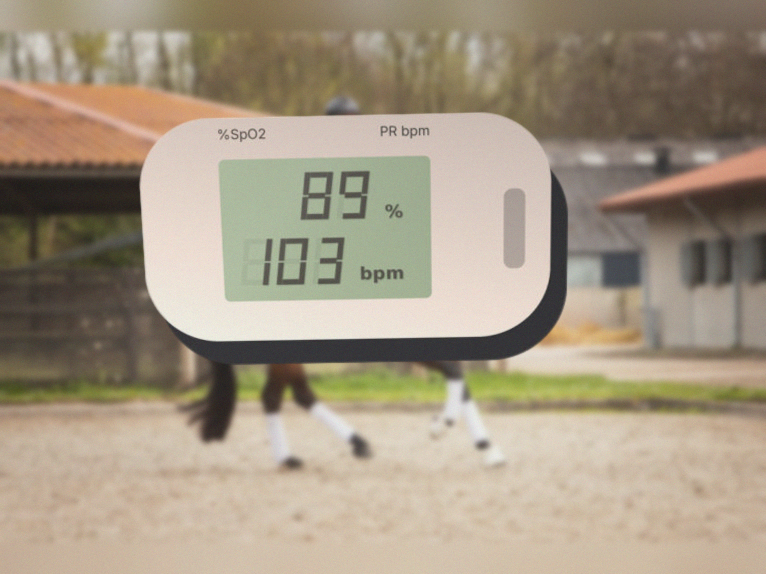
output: 89%
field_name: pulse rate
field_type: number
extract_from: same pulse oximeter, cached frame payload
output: 103bpm
